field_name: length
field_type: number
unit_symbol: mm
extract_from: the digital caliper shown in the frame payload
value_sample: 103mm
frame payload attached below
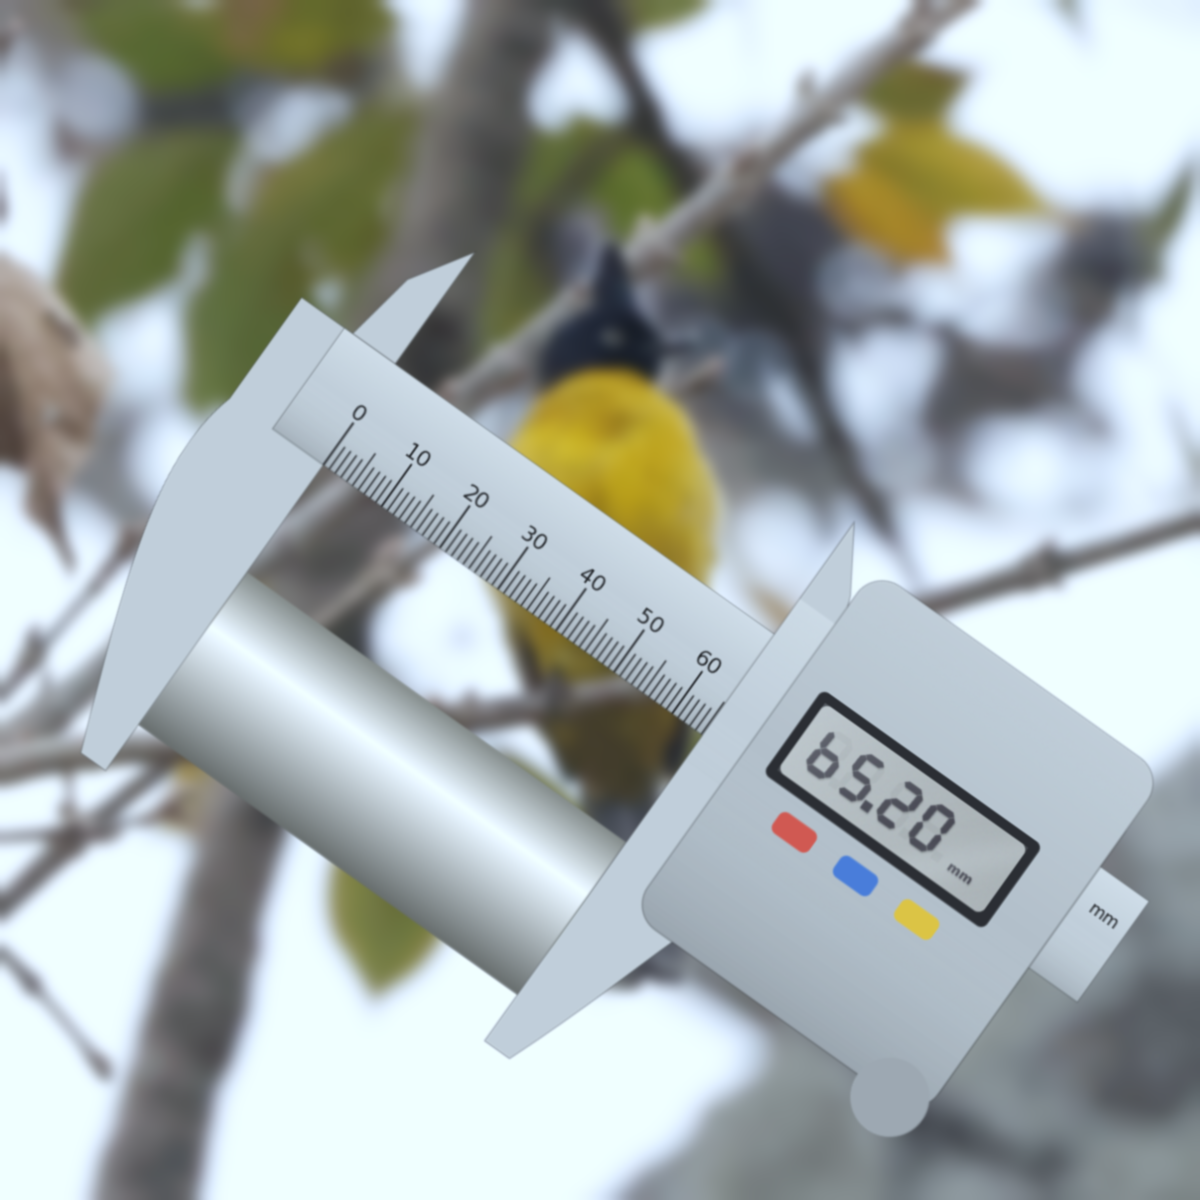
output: 65.20mm
